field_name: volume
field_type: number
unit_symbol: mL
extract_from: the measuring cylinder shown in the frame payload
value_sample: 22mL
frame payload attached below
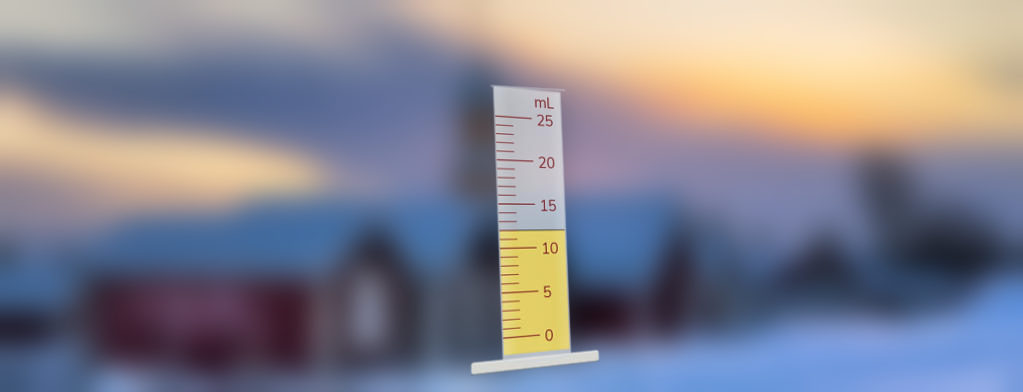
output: 12mL
